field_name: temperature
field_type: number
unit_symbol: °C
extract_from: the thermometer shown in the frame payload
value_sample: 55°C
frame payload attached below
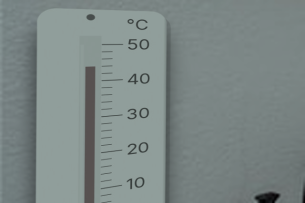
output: 44°C
